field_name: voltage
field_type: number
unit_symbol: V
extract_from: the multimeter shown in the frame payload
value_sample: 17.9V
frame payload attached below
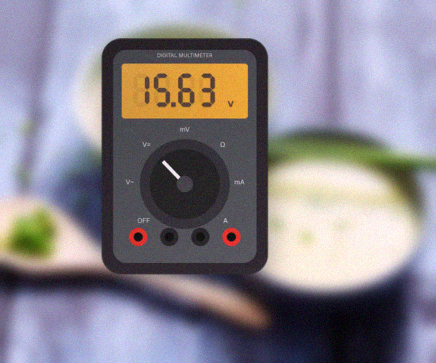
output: 15.63V
